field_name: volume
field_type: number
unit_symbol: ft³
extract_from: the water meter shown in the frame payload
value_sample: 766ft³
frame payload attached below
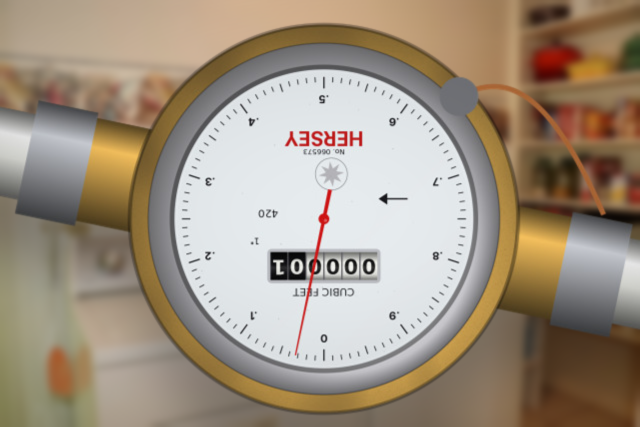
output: 1.03ft³
